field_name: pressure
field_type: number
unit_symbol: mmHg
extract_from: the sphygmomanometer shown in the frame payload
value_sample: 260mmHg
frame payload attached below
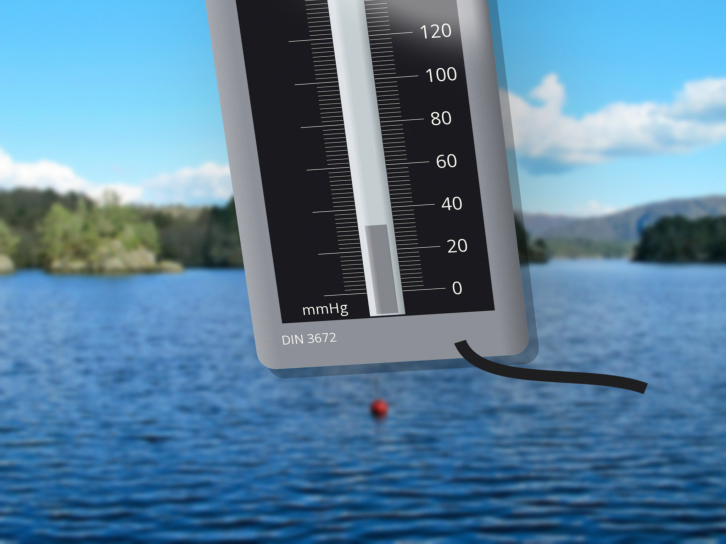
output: 32mmHg
